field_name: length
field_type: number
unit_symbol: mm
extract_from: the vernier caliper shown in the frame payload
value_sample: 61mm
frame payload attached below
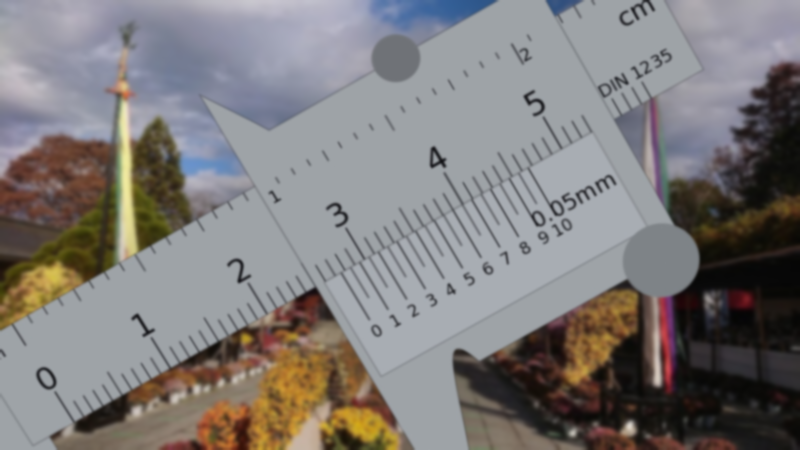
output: 27.6mm
